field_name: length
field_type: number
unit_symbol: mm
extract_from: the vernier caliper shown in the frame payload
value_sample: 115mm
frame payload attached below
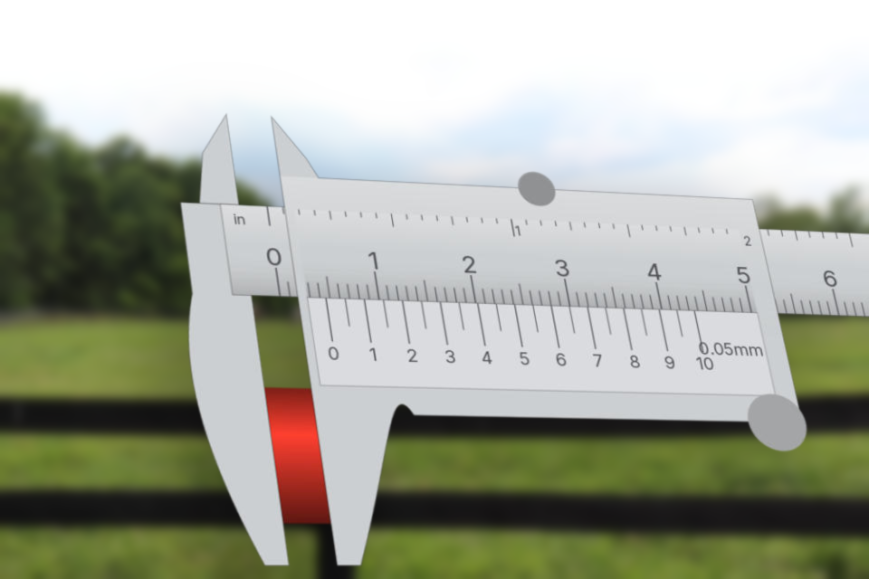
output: 4.6mm
